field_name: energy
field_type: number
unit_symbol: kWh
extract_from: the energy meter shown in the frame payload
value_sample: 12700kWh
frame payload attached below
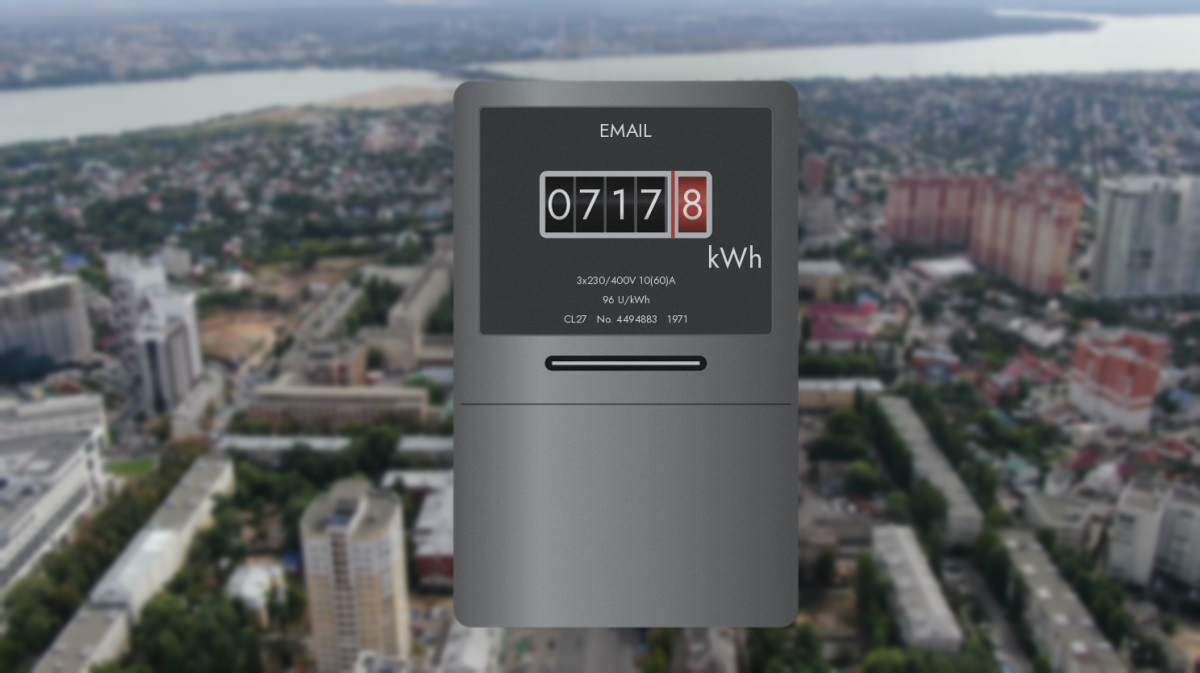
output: 717.8kWh
